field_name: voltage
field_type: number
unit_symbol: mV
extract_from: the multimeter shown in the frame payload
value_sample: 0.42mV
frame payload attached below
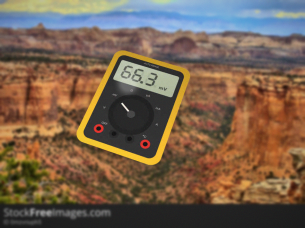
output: 66.3mV
